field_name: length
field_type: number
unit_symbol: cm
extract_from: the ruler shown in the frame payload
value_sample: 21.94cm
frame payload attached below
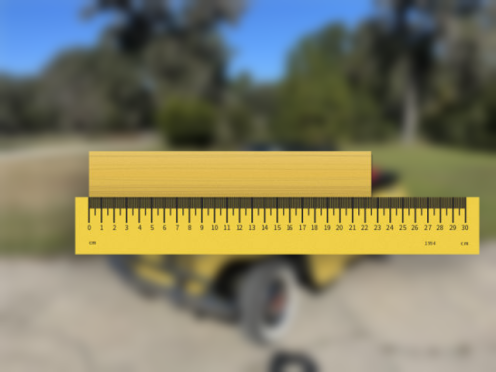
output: 22.5cm
